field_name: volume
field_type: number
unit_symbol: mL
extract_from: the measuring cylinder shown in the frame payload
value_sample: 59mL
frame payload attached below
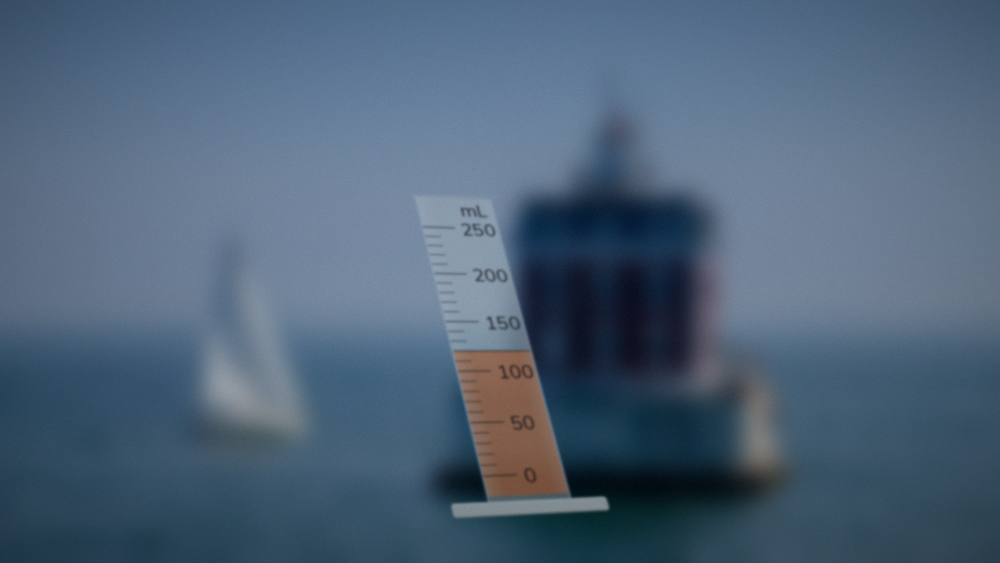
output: 120mL
